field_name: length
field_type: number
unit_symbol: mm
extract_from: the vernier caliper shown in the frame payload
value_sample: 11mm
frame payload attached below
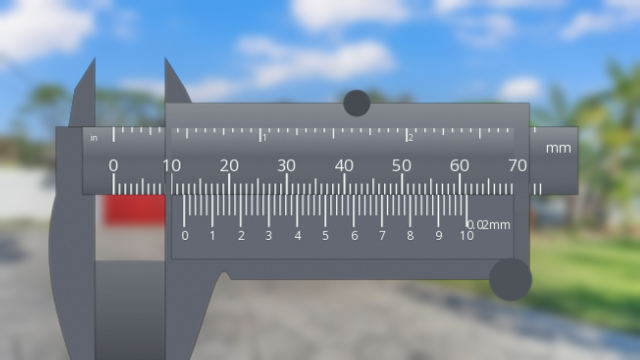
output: 12.2mm
